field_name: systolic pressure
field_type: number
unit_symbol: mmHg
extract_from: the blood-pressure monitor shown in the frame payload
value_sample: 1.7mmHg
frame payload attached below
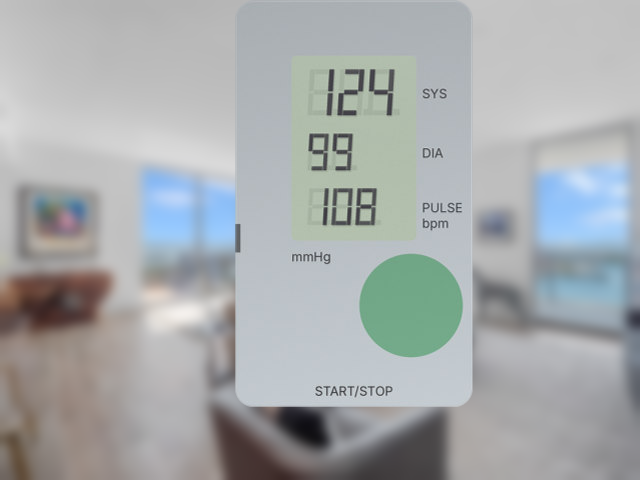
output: 124mmHg
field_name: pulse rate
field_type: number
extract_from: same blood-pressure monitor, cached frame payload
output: 108bpm
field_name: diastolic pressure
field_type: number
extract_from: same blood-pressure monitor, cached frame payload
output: 99mmHg
